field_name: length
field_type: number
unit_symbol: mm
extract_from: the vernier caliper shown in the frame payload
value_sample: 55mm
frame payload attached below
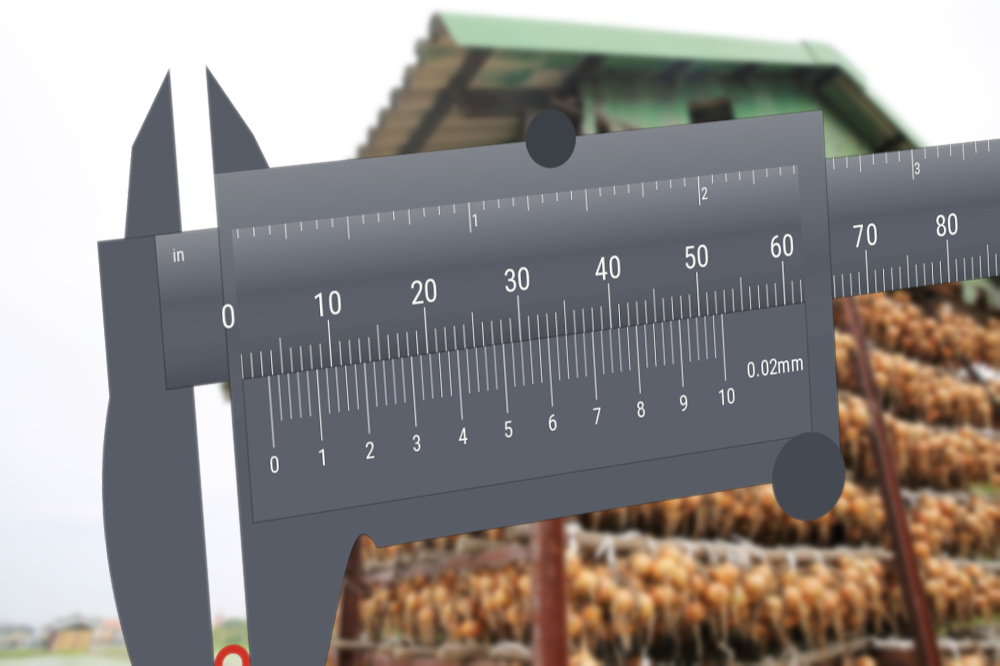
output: 3.6mm
